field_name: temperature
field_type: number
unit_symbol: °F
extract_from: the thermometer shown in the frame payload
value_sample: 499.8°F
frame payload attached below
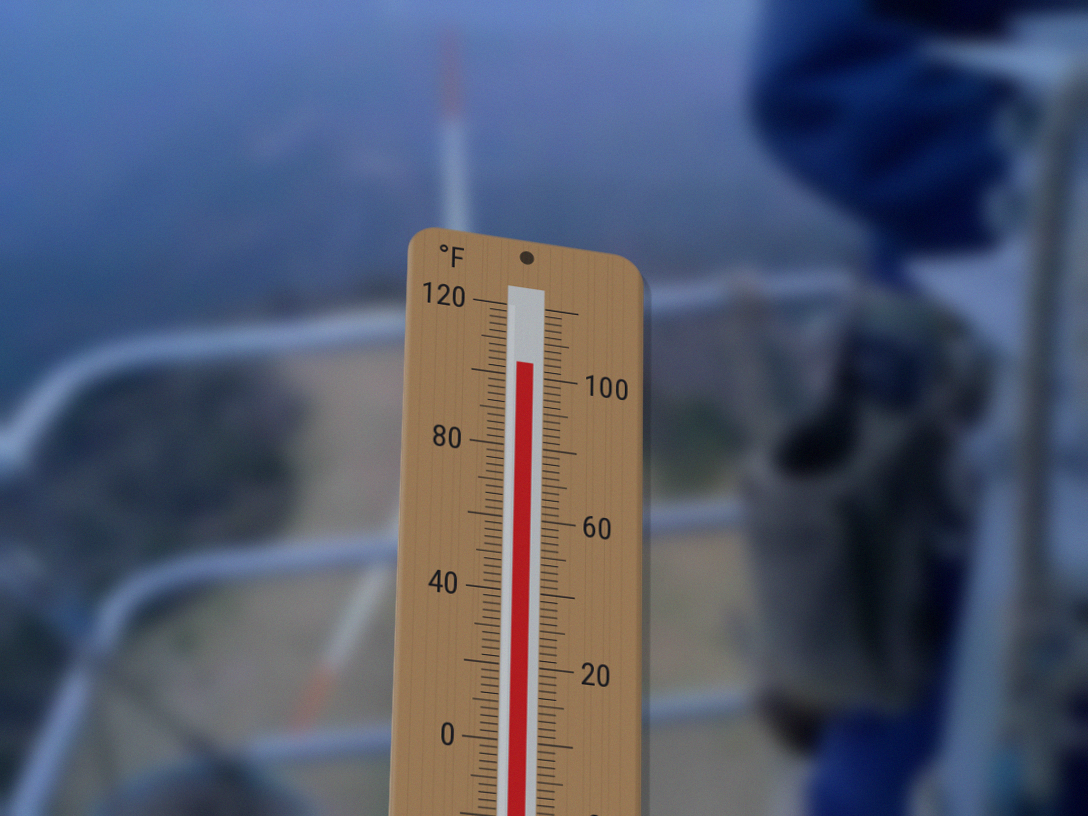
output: 104°F
